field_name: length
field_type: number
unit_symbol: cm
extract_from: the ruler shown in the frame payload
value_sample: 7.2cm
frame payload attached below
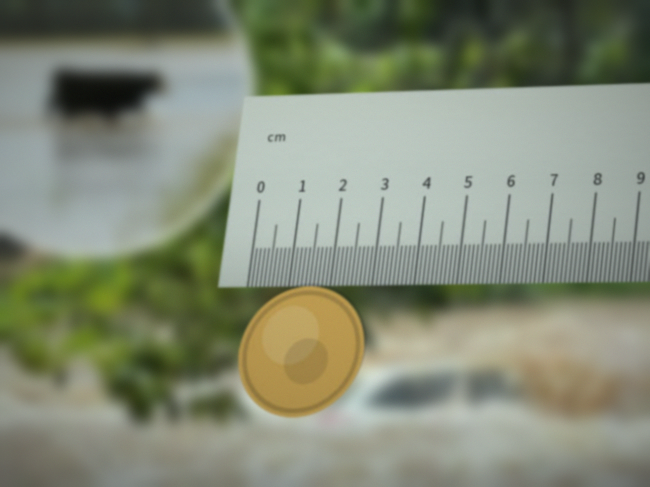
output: 3cm
